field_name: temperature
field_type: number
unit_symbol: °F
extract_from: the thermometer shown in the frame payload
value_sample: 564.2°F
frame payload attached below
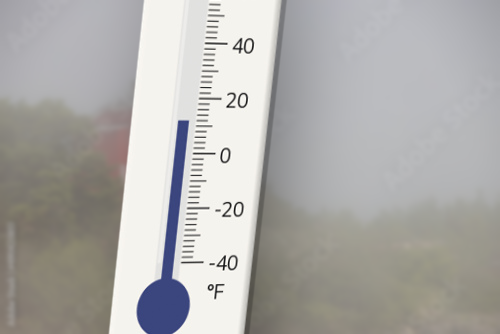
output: 12°F
